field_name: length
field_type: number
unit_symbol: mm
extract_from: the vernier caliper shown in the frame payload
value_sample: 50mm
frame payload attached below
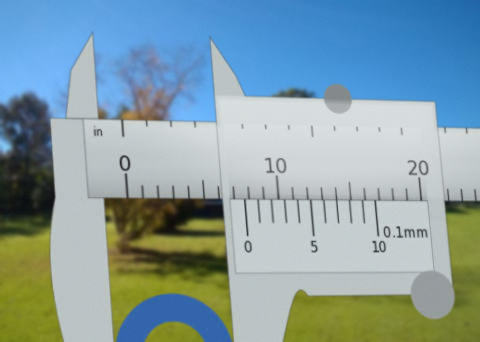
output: 7.7mm
